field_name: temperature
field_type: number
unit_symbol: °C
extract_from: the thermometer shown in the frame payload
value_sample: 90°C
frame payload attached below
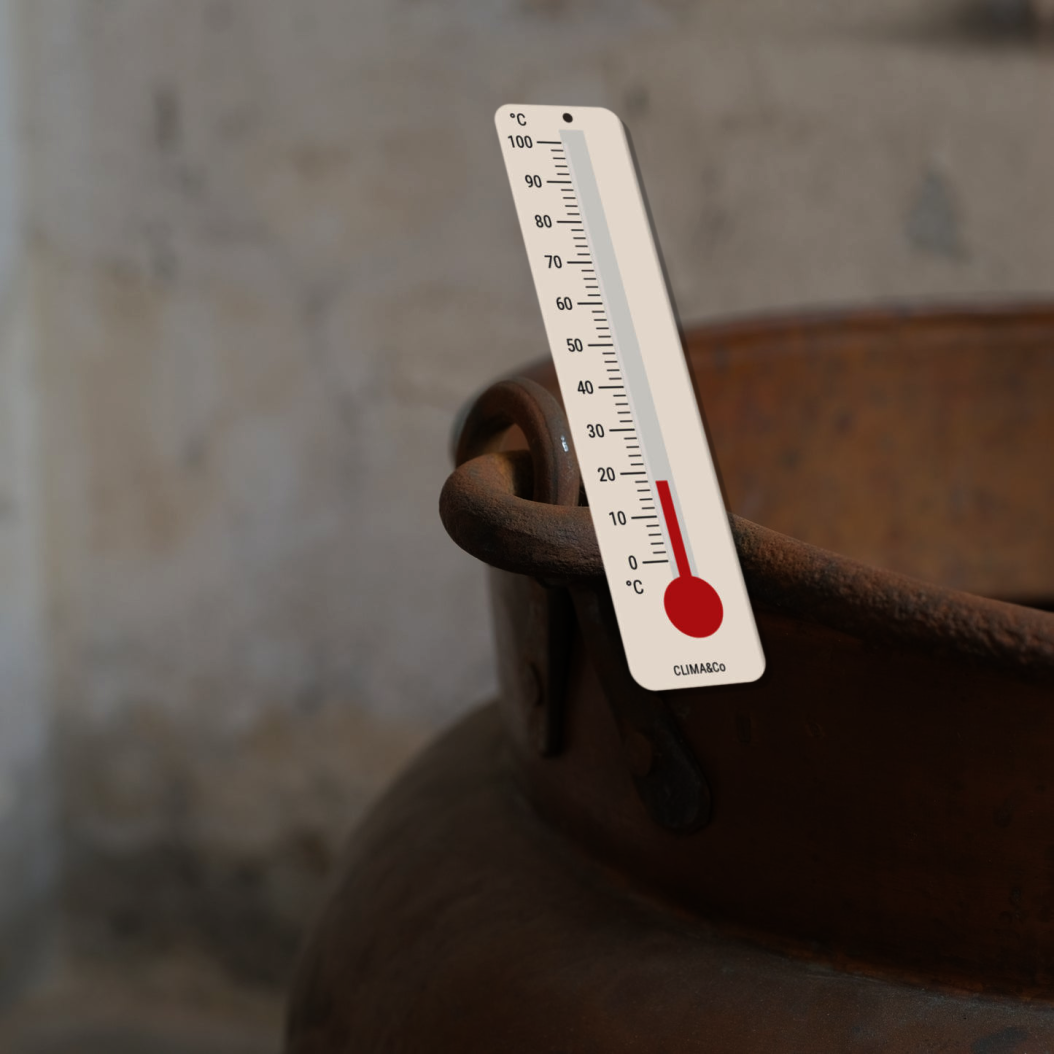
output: 18°C
